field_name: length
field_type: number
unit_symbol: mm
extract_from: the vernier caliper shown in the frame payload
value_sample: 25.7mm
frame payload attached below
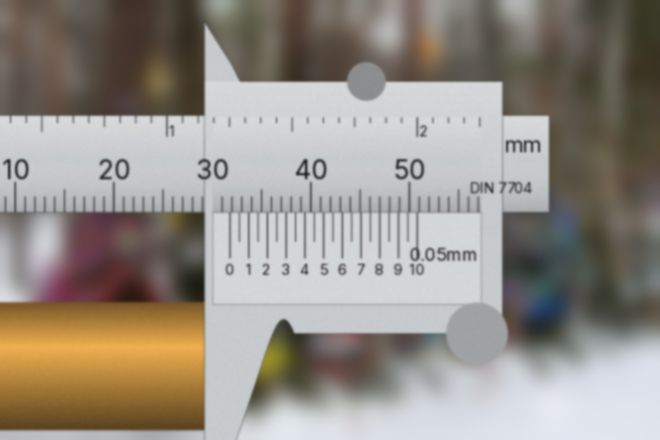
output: 31.8mm
